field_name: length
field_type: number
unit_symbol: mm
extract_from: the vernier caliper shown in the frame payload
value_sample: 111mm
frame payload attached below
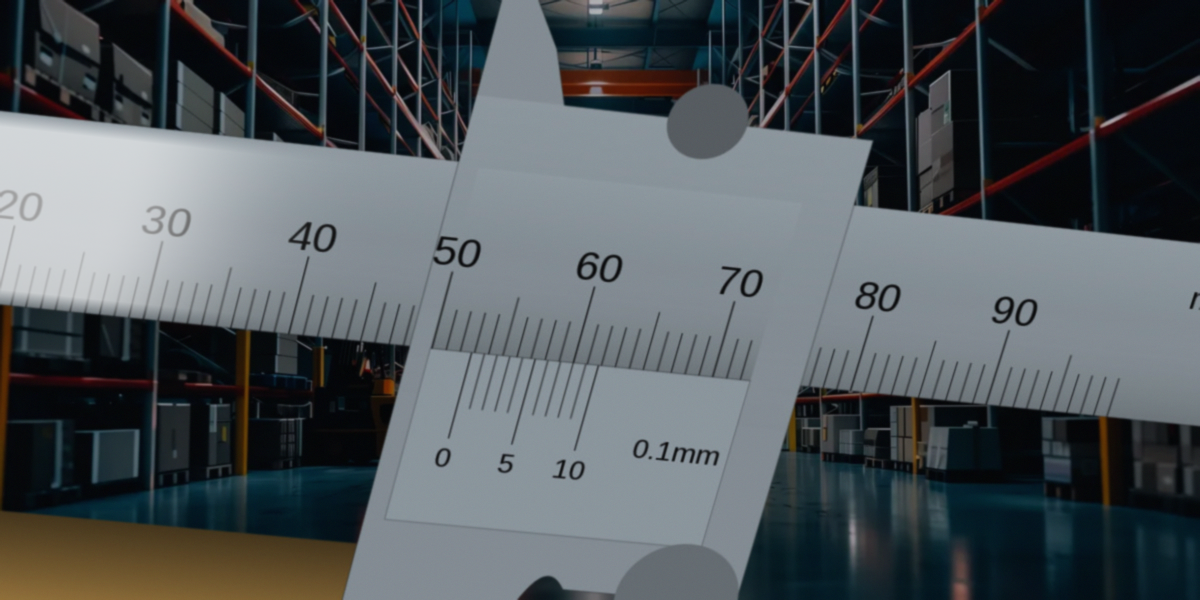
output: 52.8mm
